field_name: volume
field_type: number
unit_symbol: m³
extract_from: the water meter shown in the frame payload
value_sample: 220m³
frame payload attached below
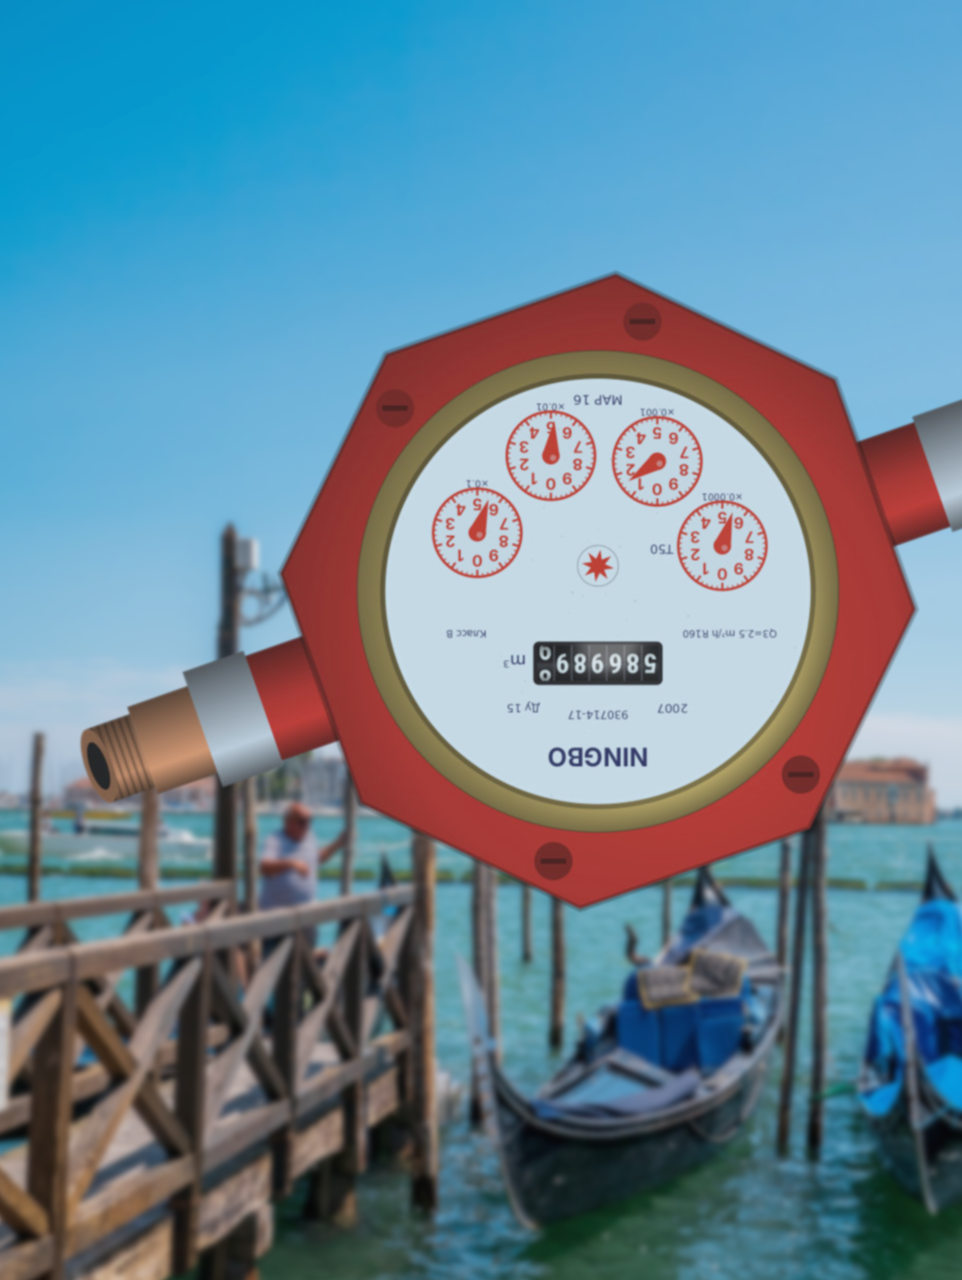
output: 5869898.5515m³
